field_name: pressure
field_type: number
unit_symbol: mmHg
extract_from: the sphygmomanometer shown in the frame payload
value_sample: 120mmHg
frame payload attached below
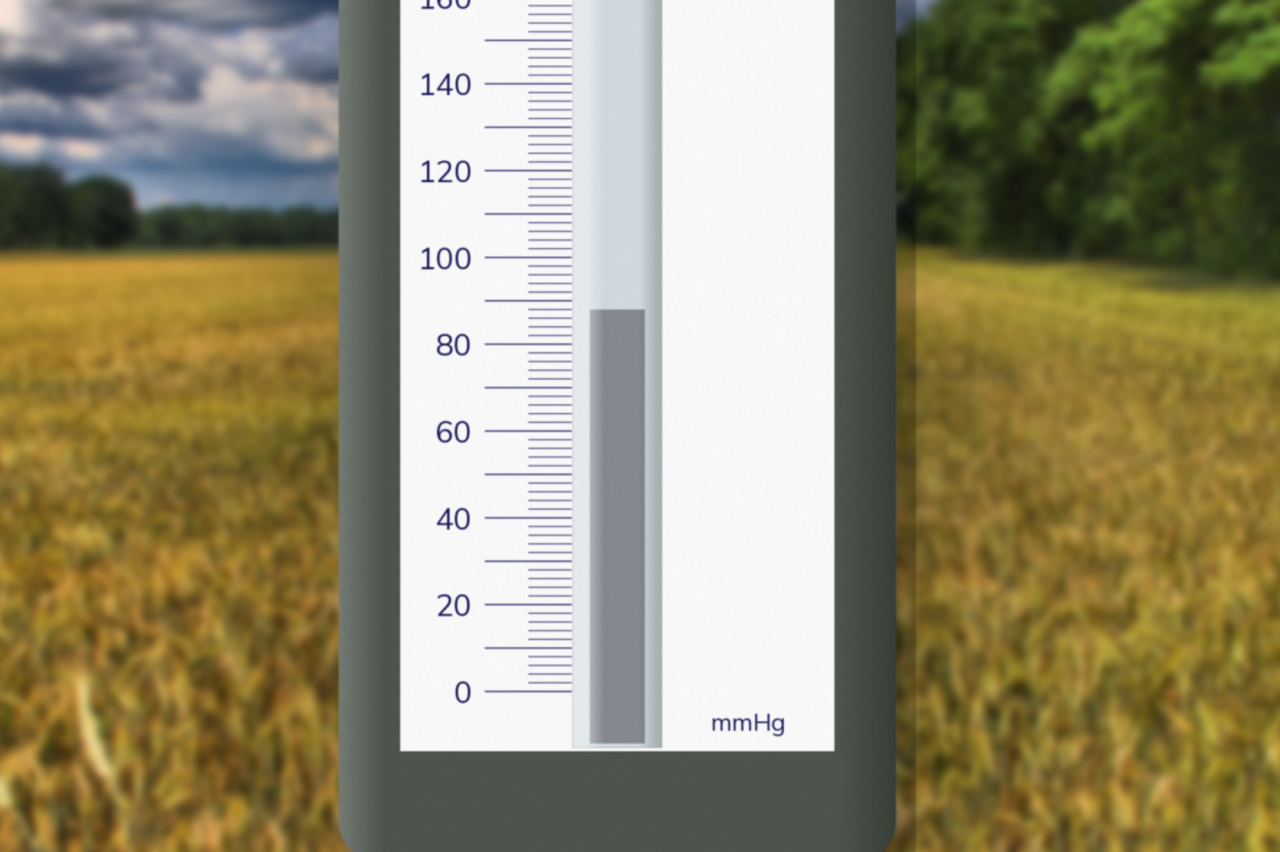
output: 88mmHg
